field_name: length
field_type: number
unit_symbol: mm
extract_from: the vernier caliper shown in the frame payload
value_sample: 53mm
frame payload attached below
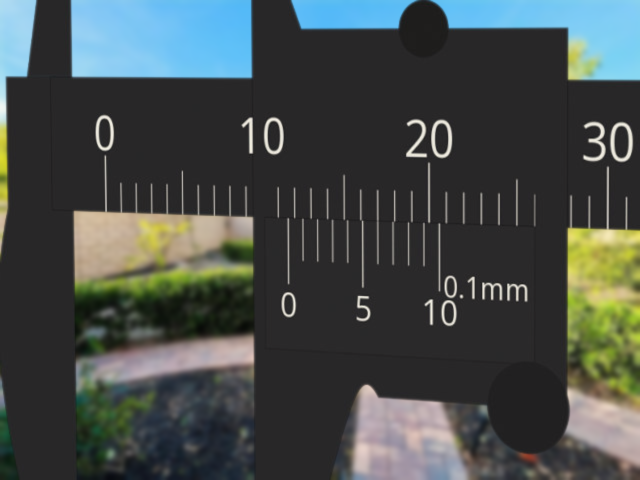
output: 11.6mm
